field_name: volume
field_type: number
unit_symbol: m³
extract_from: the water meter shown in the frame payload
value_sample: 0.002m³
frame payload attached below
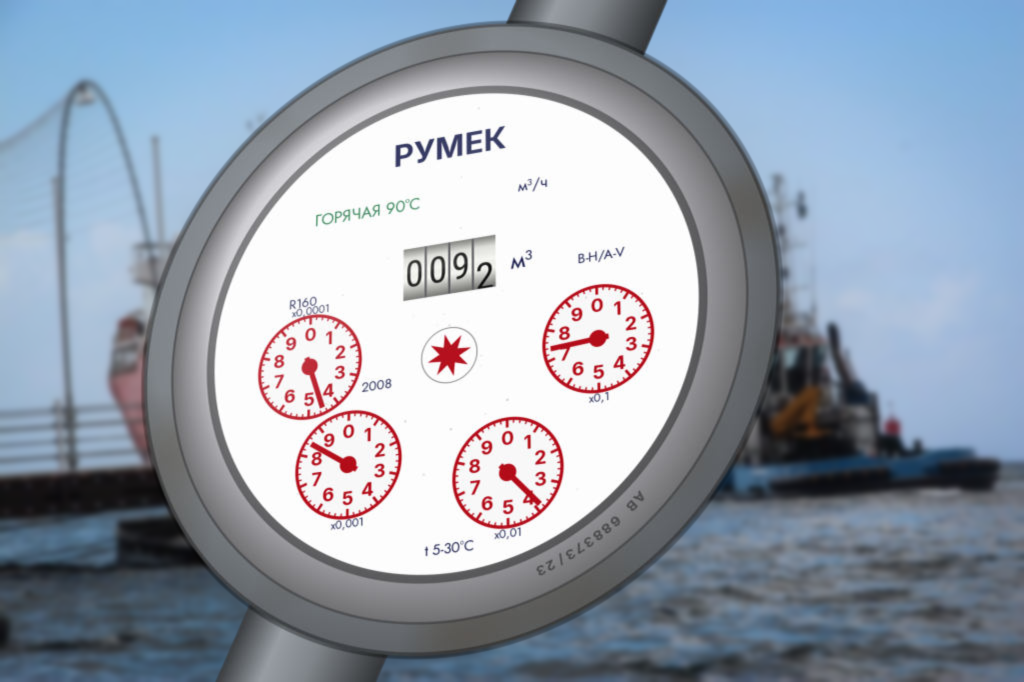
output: 91.7384m³
